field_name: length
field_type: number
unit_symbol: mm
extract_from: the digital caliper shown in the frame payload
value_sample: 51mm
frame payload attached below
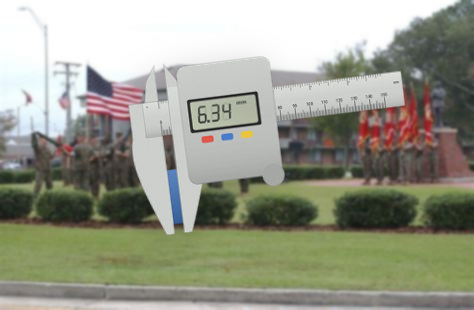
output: 6.34mm
